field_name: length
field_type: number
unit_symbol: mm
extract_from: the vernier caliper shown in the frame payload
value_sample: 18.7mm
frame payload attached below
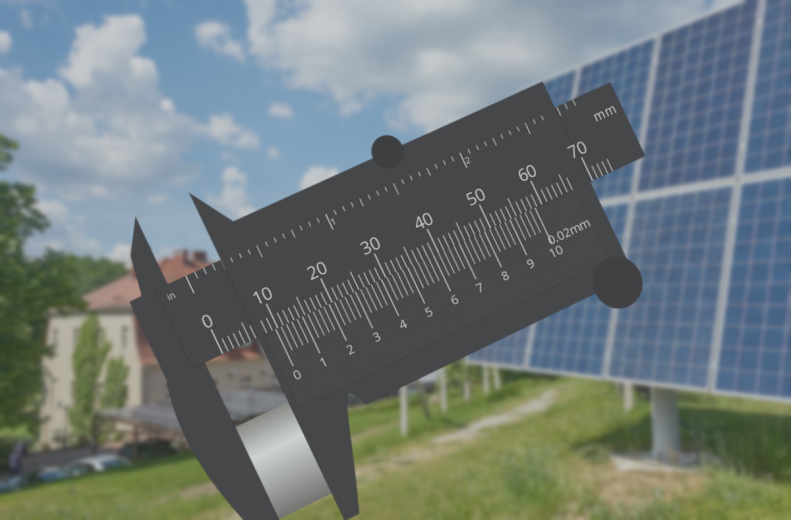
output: 9.6mm
